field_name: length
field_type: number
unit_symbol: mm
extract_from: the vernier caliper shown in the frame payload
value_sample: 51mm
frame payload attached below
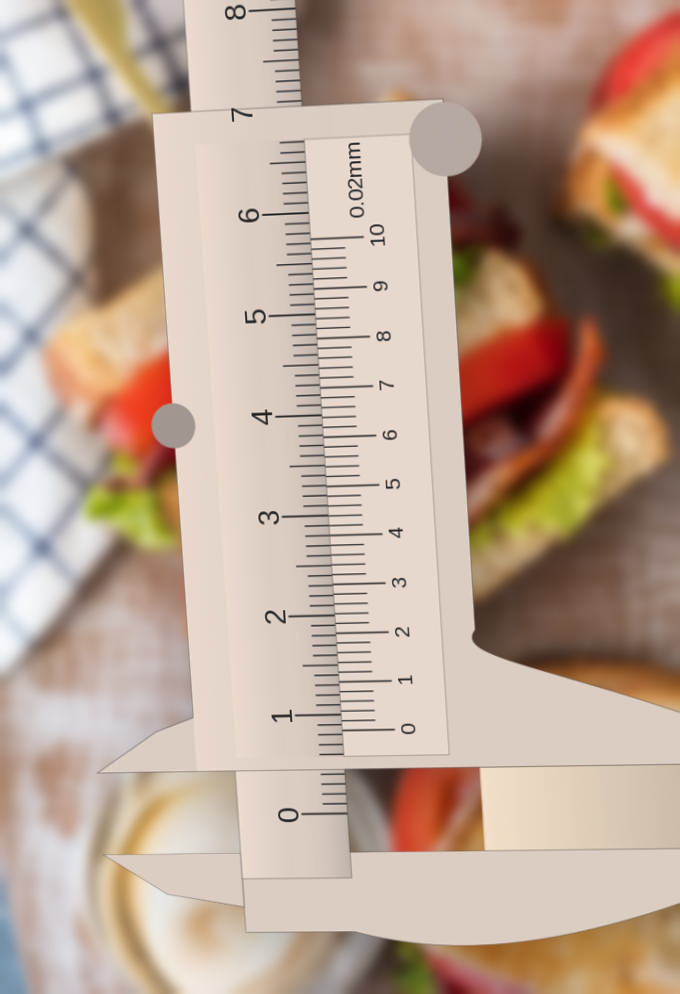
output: 8.4mm
